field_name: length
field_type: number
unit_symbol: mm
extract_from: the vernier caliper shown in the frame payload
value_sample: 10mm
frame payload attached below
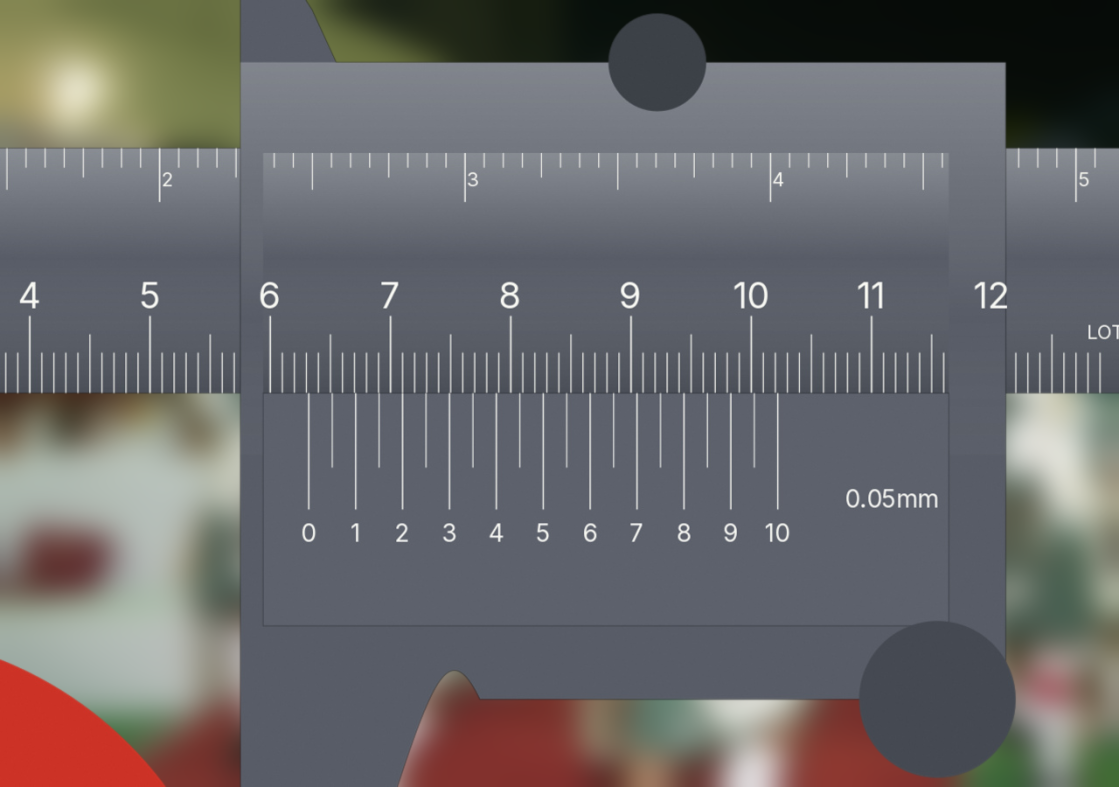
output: 63.2mm
